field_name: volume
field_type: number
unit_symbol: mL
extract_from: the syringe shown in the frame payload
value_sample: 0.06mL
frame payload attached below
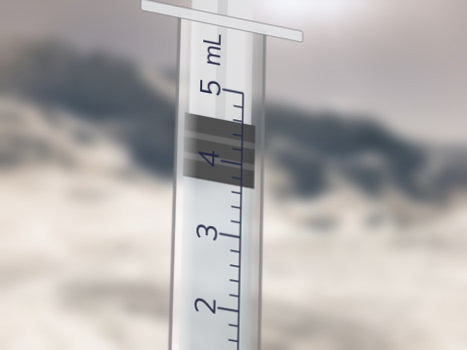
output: 3.7mL
